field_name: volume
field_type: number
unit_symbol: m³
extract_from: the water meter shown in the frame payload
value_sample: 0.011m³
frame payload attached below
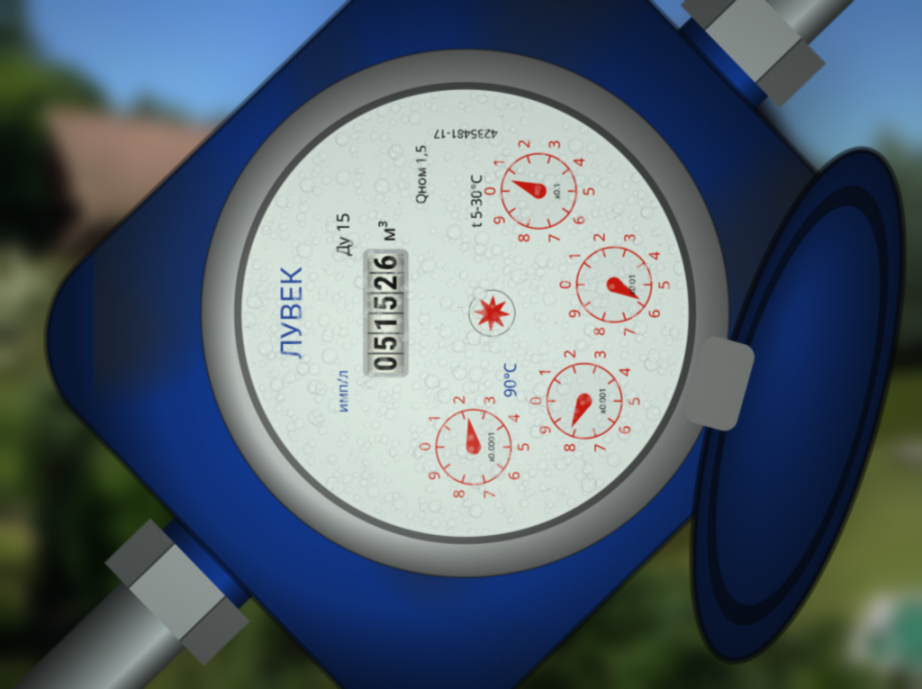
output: 51526.0582m³
